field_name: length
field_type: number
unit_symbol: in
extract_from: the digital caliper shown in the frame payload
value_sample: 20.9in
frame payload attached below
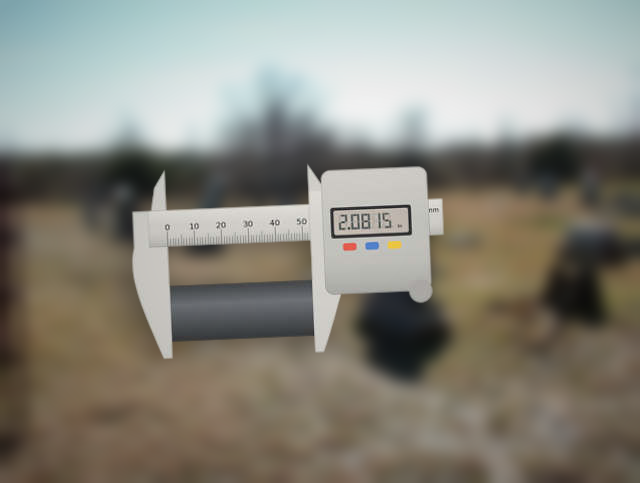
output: 2.0815in
